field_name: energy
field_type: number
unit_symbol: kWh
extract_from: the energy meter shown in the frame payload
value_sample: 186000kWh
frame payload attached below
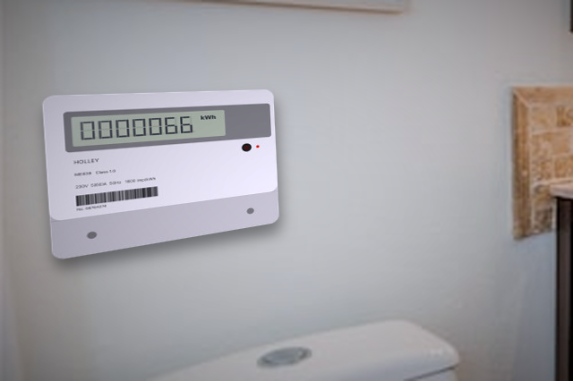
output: 66kWh
